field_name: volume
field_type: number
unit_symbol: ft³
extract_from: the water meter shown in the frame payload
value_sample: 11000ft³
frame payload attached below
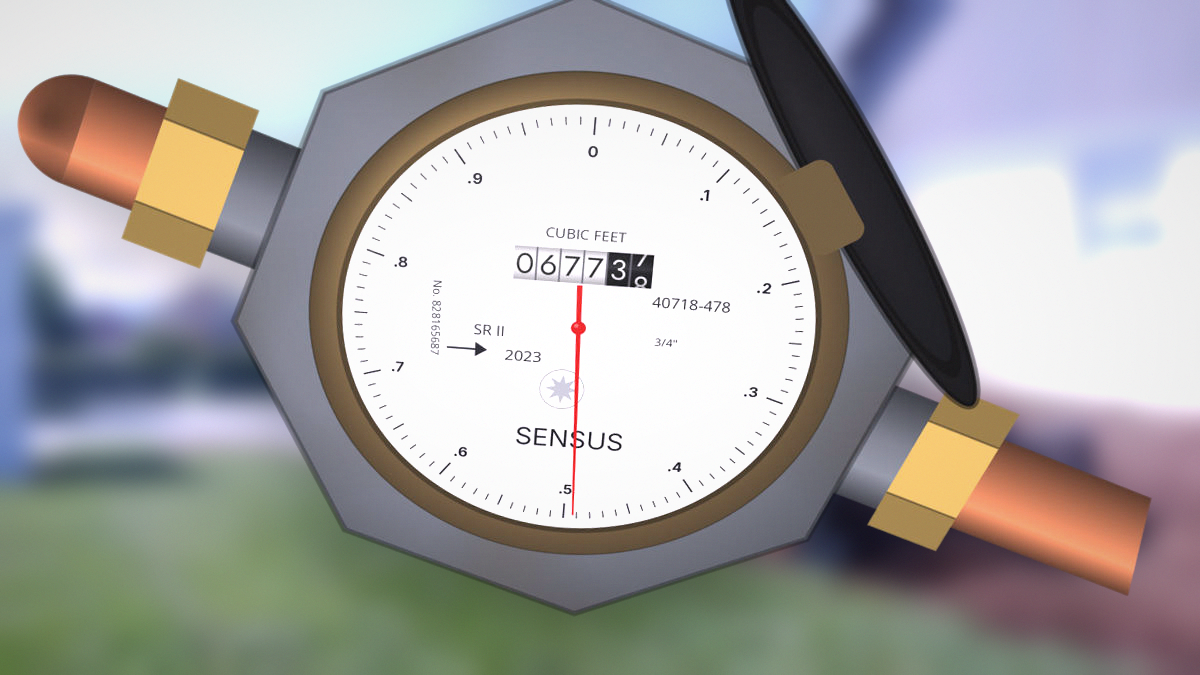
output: 67737.49ft³
